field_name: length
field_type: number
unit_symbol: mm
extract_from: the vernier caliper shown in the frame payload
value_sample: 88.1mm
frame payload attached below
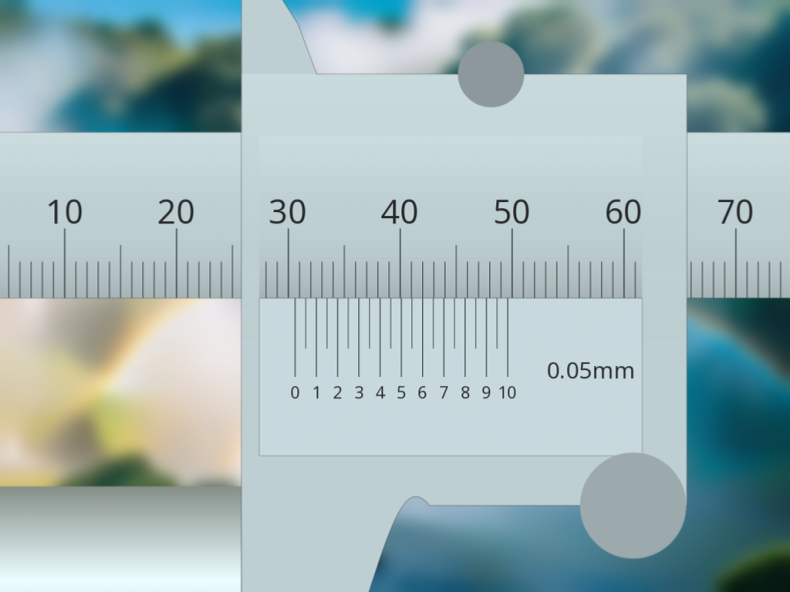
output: 30.6mm
